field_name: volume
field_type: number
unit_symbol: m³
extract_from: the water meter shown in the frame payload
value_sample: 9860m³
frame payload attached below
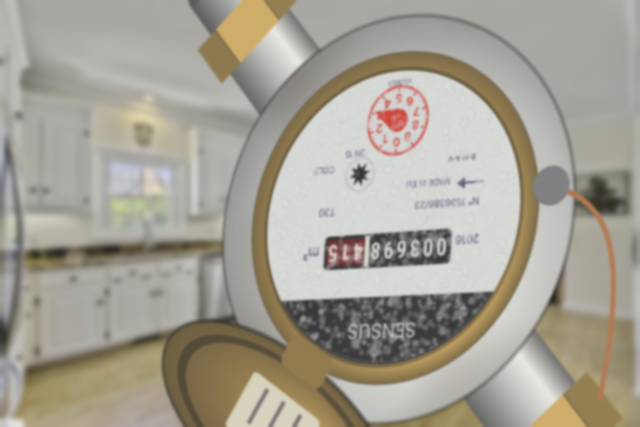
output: 3698.4153m³
